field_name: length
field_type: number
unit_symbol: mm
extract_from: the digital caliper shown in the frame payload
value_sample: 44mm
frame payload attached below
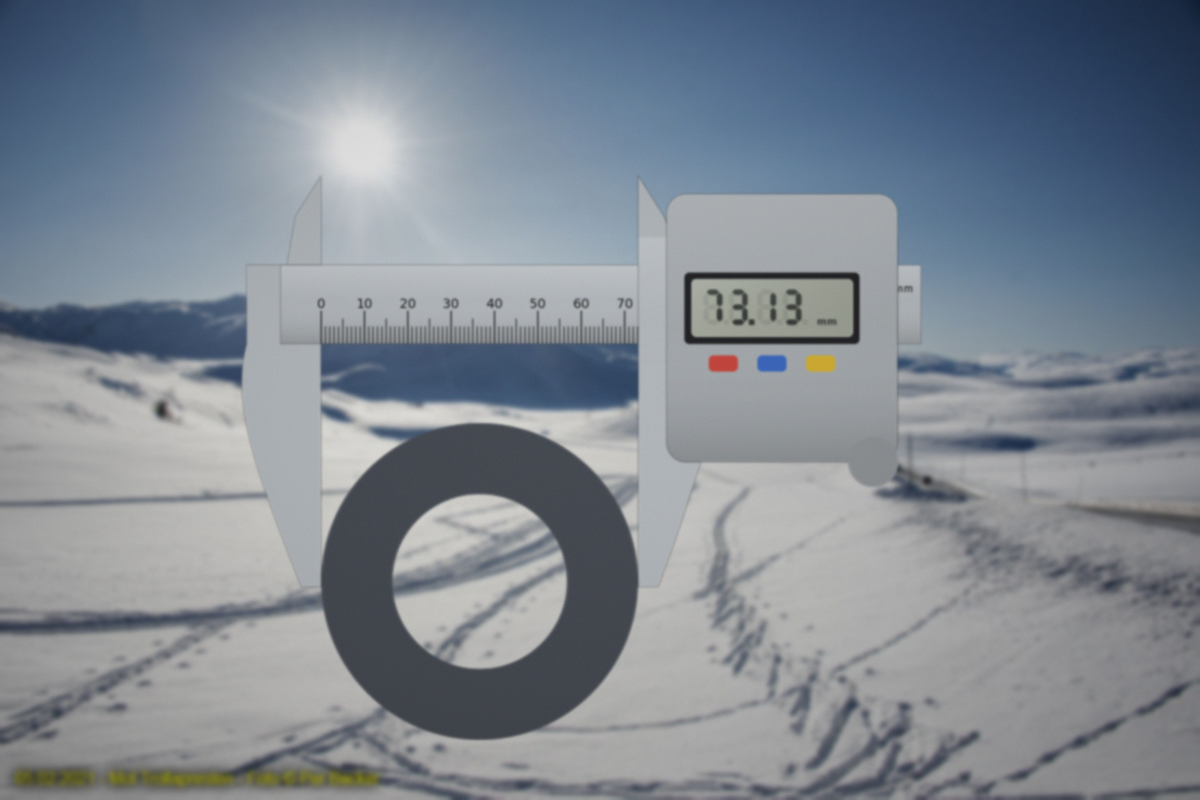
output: 73.13mm
